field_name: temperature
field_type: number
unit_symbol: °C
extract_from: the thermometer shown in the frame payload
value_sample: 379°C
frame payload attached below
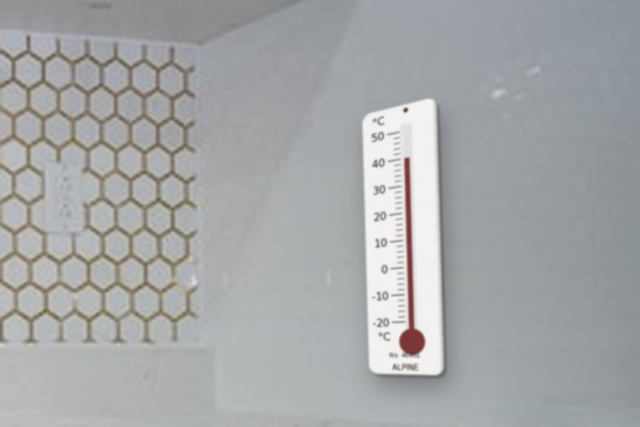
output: 40°C
